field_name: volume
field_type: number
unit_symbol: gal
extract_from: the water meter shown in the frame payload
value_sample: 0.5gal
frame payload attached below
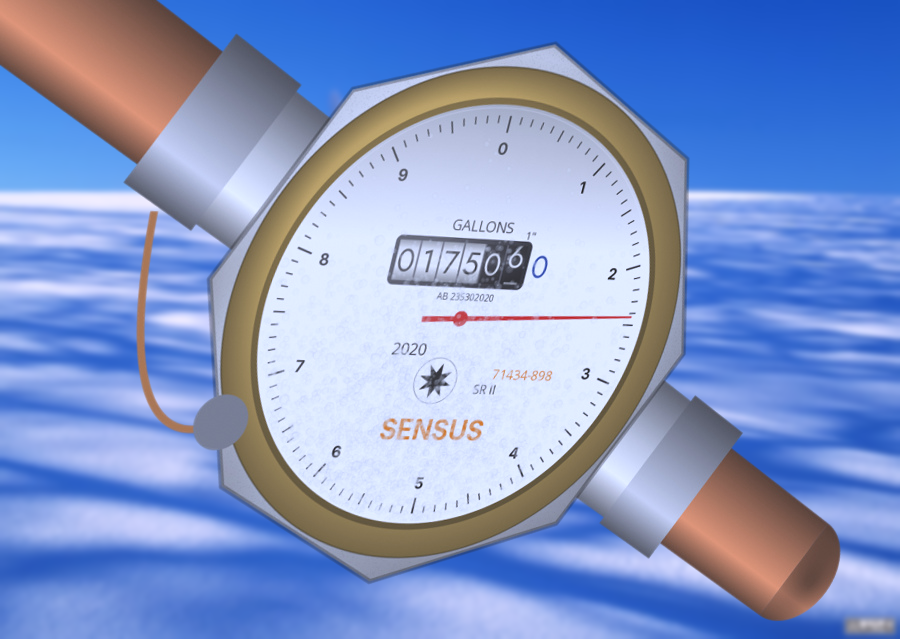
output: 175062.4gal
